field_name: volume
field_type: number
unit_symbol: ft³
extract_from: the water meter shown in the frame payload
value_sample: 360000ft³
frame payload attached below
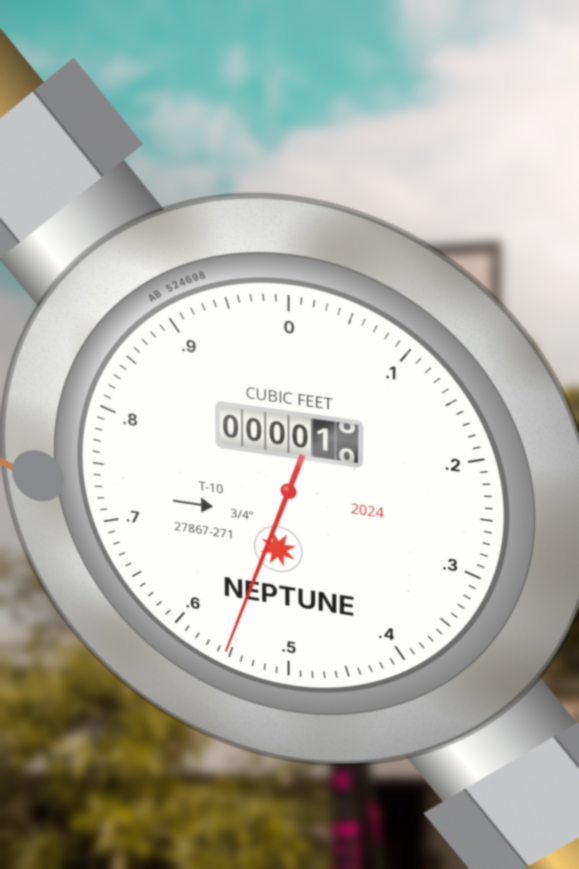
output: 18.55ft³
